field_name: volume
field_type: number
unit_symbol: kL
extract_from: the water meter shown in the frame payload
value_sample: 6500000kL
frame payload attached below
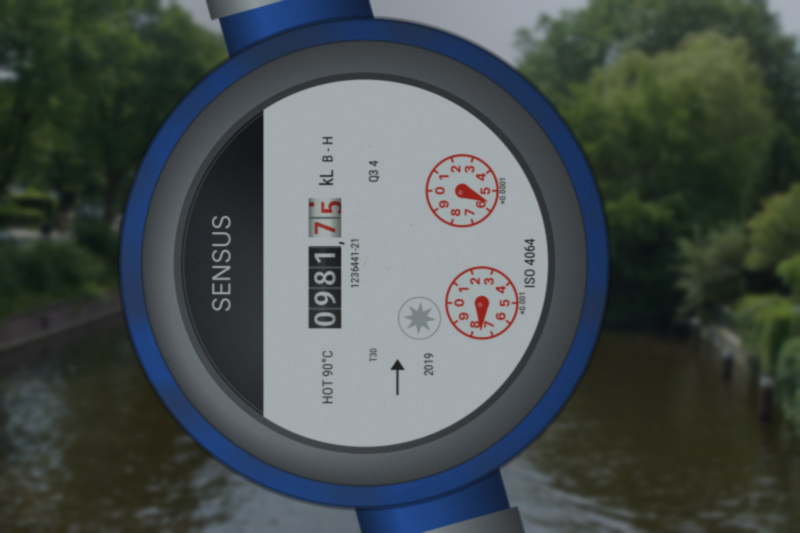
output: 981.7475kL
